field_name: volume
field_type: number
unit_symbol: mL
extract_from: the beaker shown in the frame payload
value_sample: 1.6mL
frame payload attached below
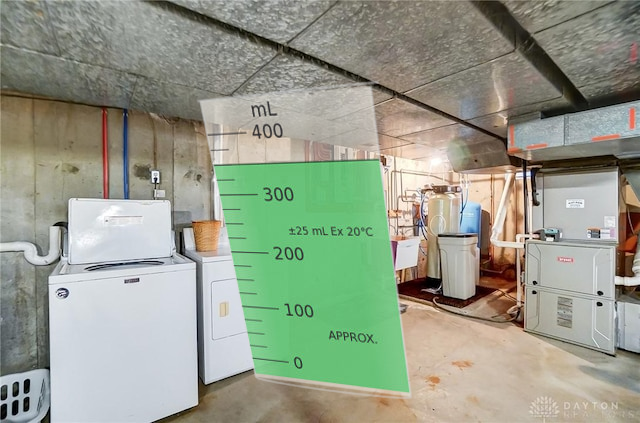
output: 350mL
